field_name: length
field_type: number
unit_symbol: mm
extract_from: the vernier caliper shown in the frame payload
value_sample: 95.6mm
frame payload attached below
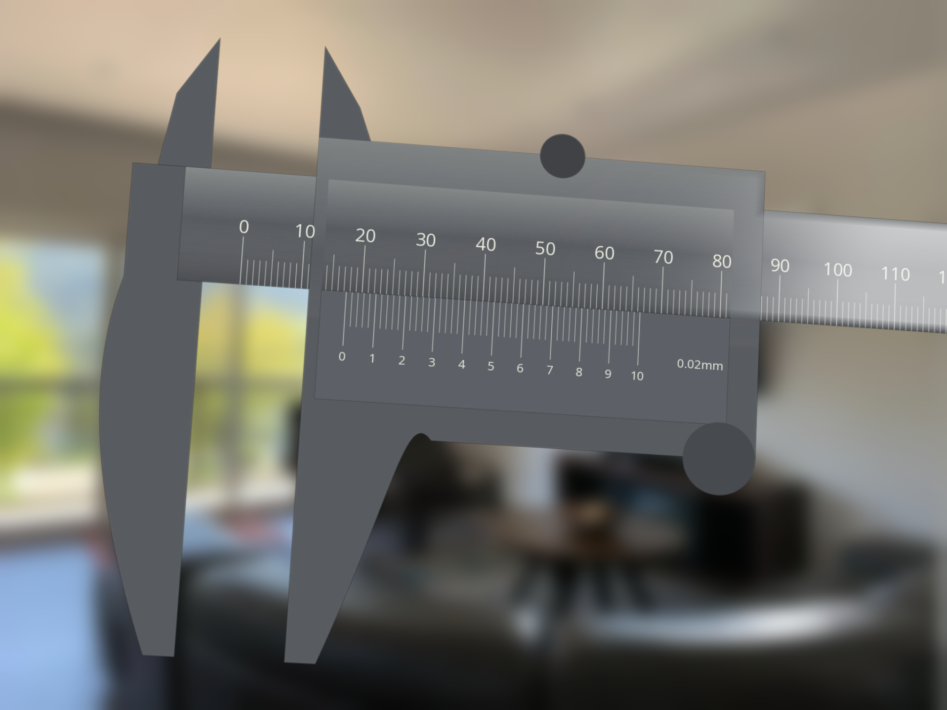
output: 17.4mm
